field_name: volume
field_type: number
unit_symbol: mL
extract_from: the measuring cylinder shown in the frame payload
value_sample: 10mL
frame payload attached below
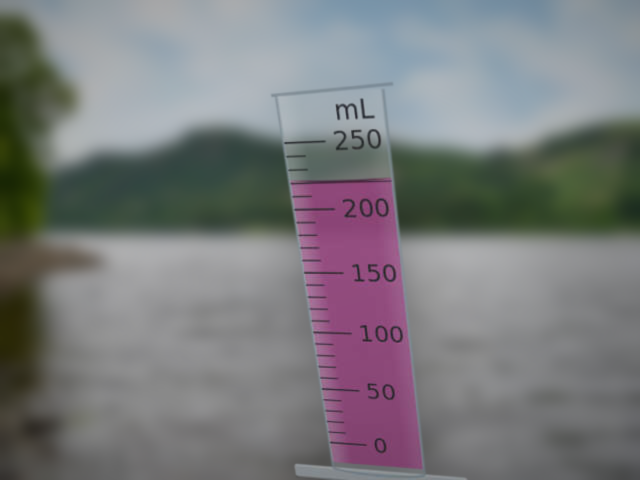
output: 220mL
